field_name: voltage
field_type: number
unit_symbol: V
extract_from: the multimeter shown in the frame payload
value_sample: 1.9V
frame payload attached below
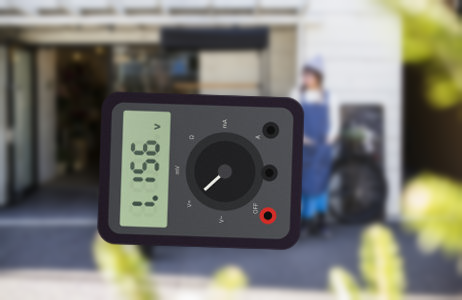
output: 1.156V
